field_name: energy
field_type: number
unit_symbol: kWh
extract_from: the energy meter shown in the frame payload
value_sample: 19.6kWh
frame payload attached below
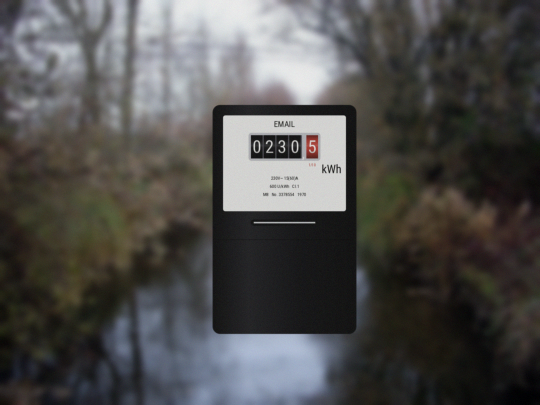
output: 230.5kWh
